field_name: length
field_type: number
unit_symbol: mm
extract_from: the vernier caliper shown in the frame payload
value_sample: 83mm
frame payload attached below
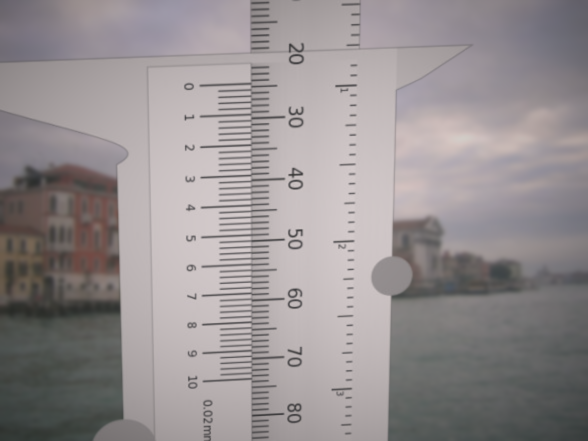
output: 24.5mm
